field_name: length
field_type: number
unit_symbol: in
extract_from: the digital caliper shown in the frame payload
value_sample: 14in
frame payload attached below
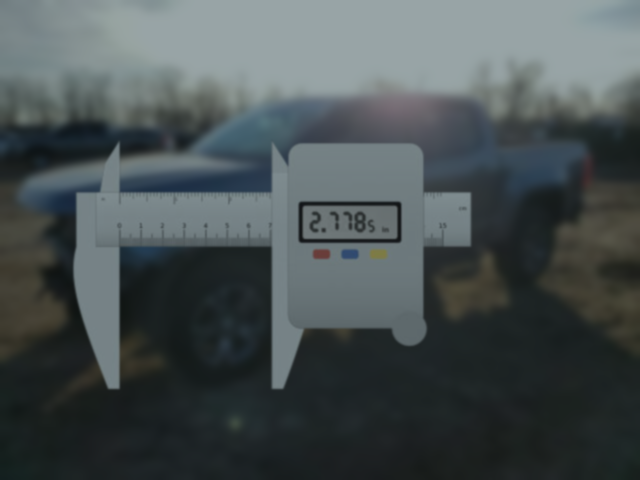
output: 2.7785in
